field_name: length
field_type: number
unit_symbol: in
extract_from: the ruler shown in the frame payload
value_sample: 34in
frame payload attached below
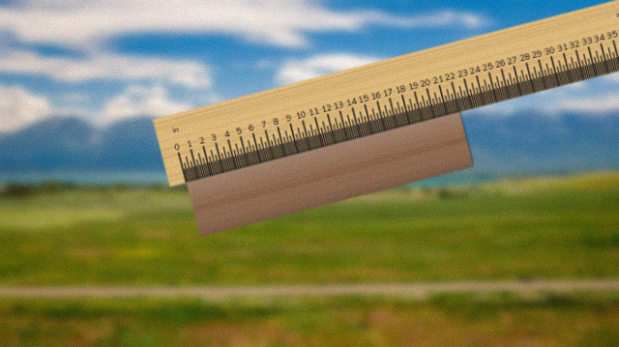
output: 22in
